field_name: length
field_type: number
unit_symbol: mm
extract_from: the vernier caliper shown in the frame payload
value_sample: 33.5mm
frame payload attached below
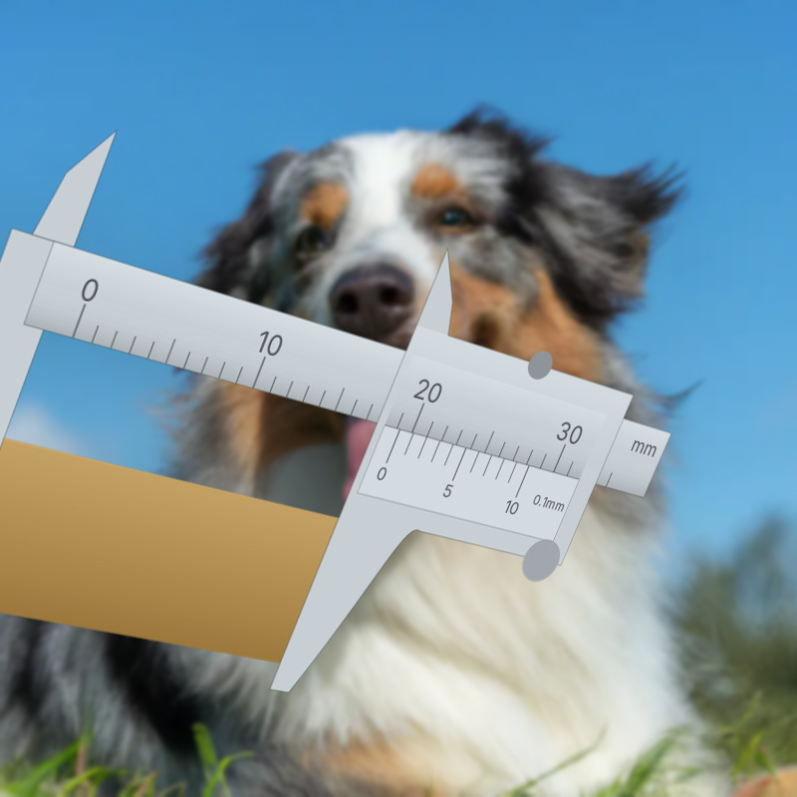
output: 19.2mm
